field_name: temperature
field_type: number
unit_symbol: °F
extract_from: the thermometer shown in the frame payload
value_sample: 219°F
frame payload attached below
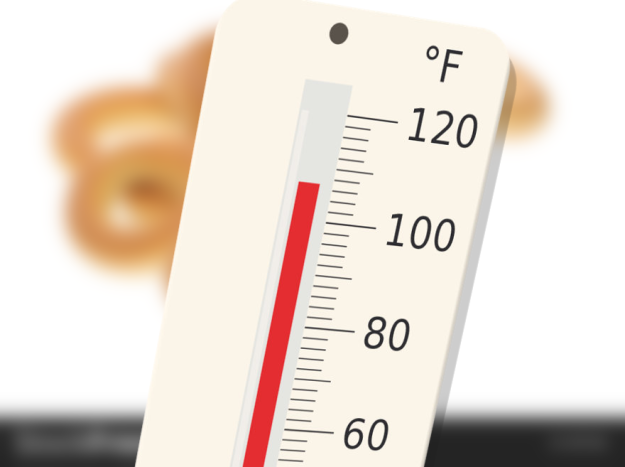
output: 107°F
